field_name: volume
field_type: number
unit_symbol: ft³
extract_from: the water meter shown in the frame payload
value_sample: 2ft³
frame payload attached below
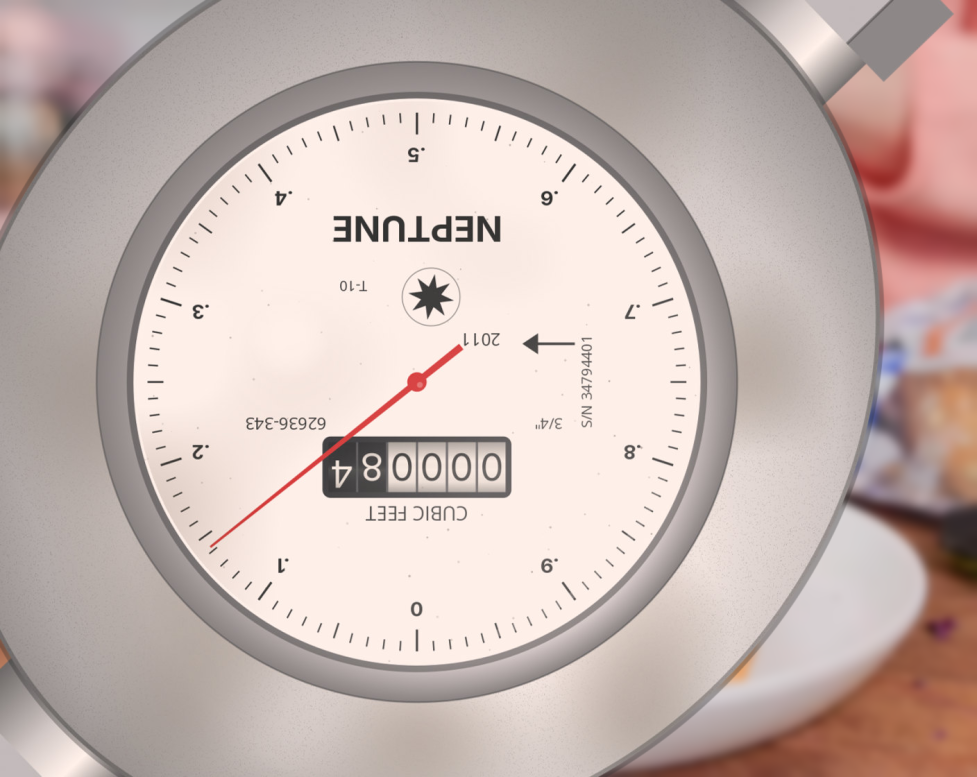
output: 84.14ft³
